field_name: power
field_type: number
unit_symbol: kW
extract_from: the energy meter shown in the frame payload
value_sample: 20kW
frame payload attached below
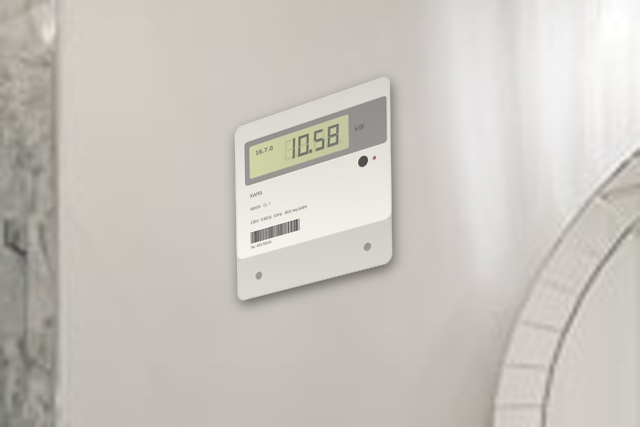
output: 10.58kW
